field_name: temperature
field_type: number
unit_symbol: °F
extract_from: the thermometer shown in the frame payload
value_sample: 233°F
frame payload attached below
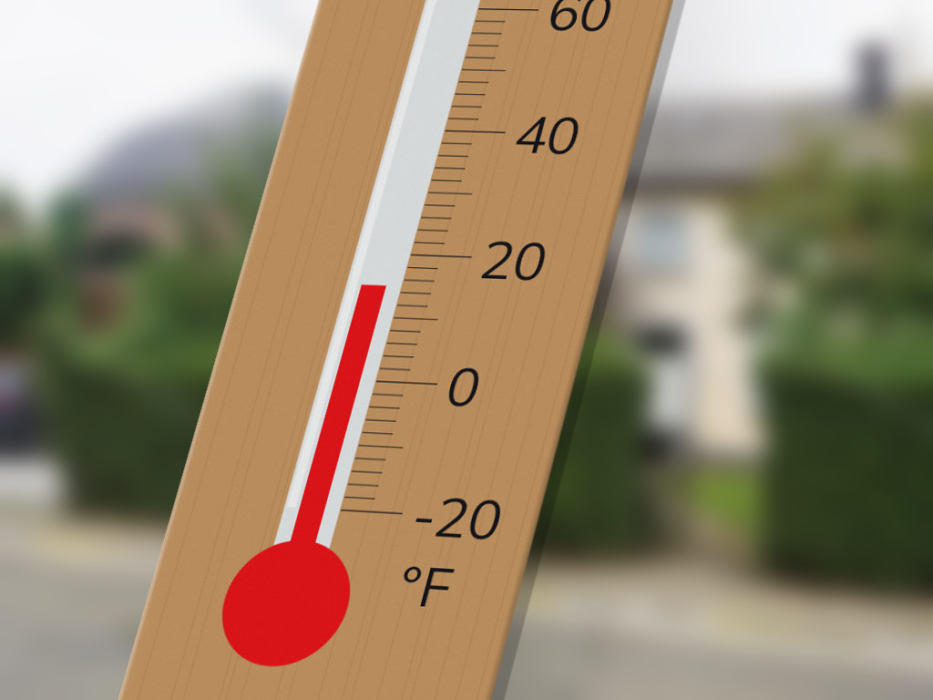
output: 15°F
